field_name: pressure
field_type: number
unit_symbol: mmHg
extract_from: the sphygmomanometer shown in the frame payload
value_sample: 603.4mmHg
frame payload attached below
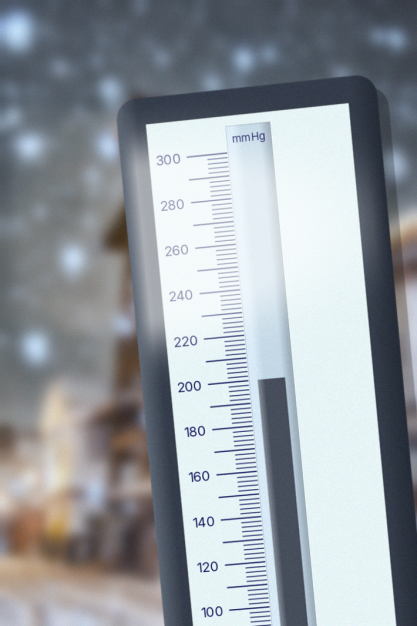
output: 200mmHg
